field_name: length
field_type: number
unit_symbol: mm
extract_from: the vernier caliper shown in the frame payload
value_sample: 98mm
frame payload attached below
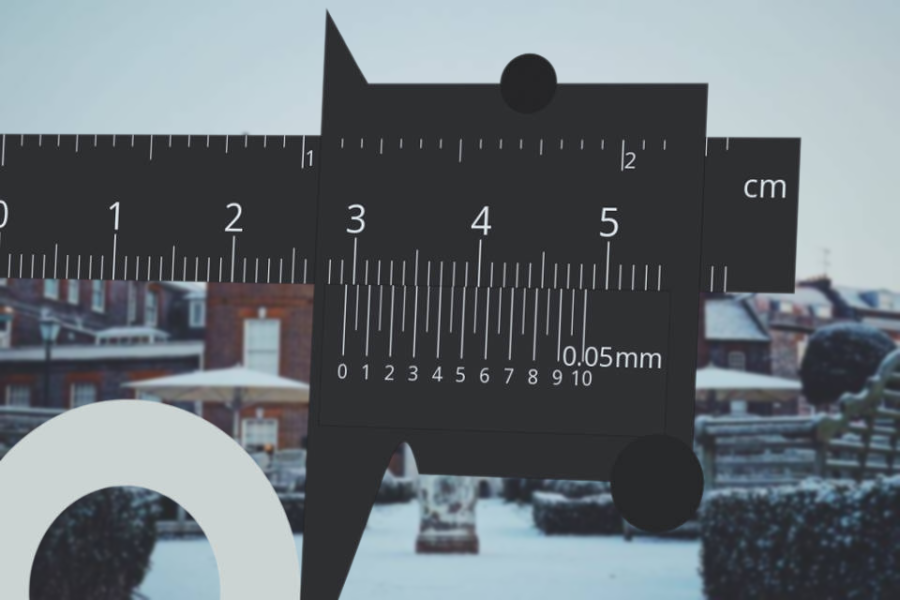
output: 29.4mm
